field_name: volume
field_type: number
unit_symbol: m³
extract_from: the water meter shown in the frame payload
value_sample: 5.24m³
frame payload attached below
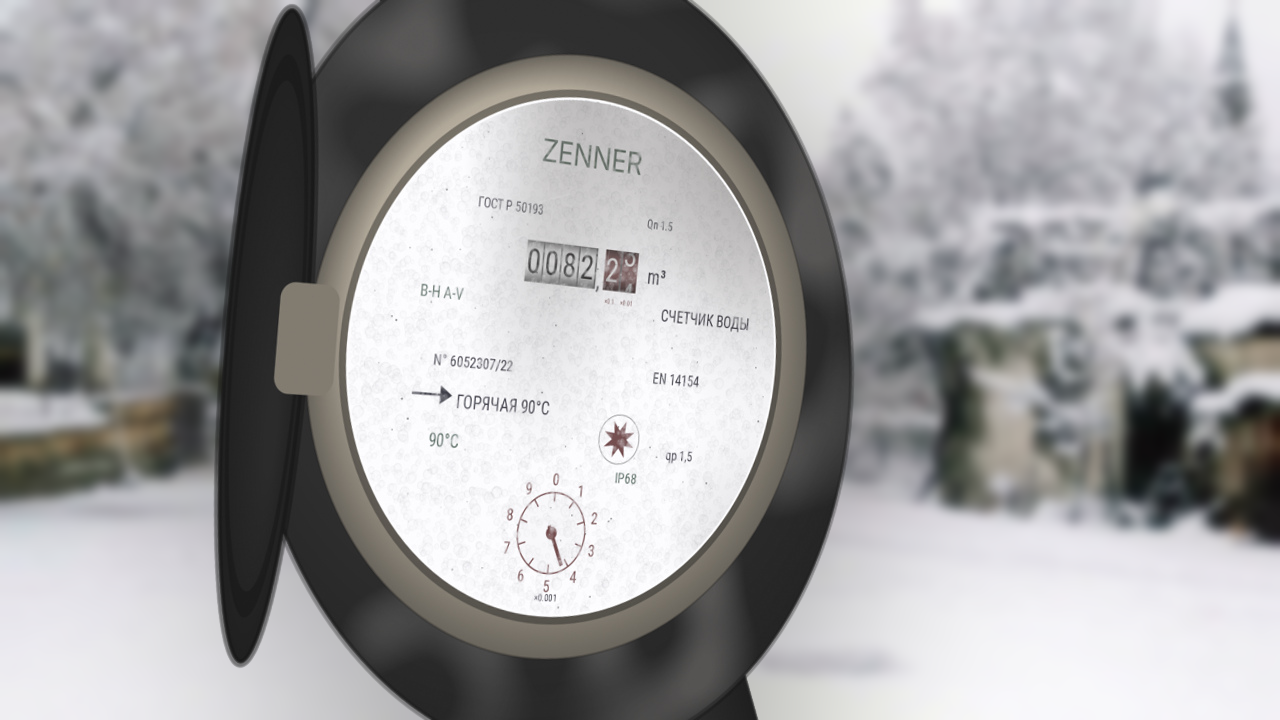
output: 82.234m³
